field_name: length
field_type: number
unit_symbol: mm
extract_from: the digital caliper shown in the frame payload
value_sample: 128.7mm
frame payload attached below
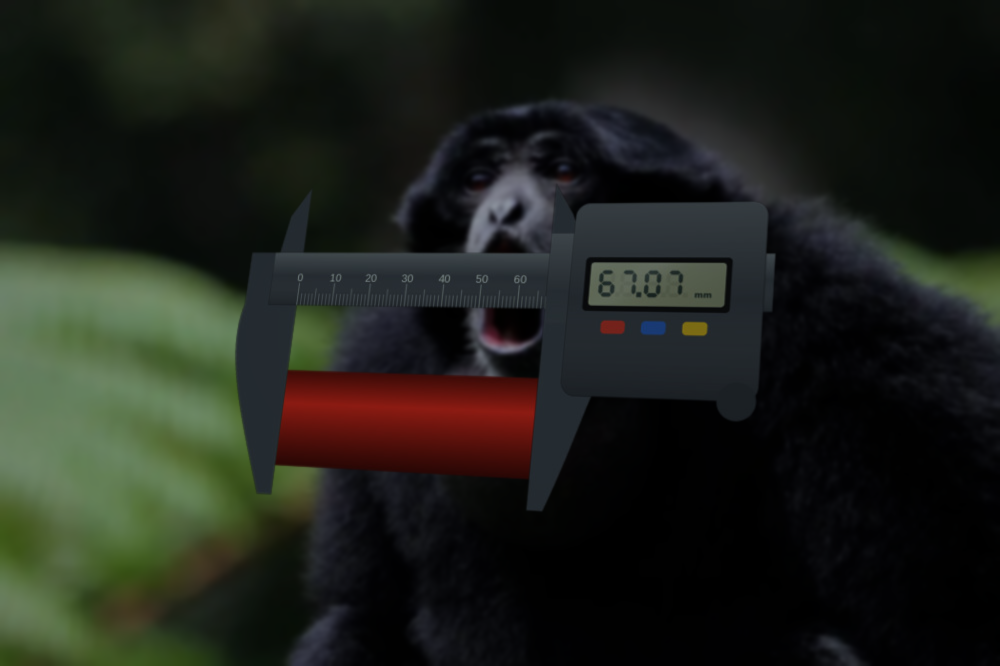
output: 67.07mm
